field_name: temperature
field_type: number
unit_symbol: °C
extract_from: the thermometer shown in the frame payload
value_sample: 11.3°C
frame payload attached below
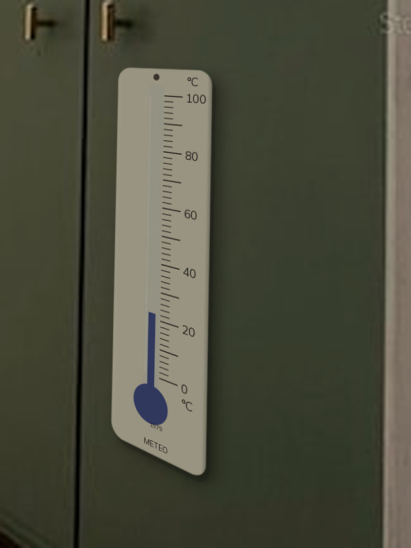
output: 22°C
